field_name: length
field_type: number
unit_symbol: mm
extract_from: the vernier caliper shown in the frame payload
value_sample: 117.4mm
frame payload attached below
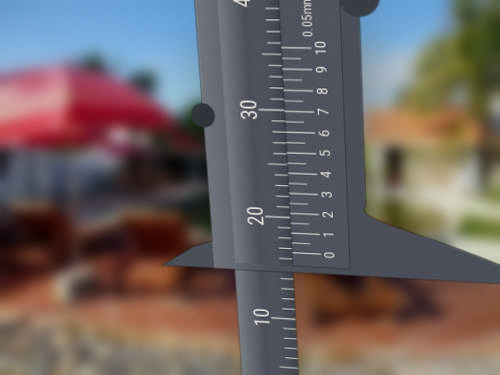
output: 16.6mm
